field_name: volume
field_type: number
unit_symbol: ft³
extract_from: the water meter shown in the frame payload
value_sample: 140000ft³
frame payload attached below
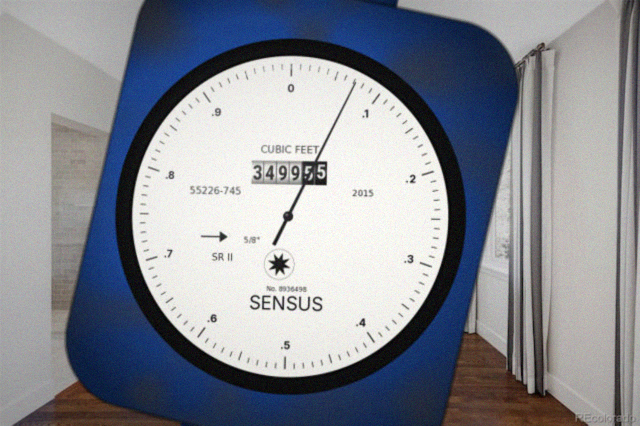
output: 349955.07ft³
